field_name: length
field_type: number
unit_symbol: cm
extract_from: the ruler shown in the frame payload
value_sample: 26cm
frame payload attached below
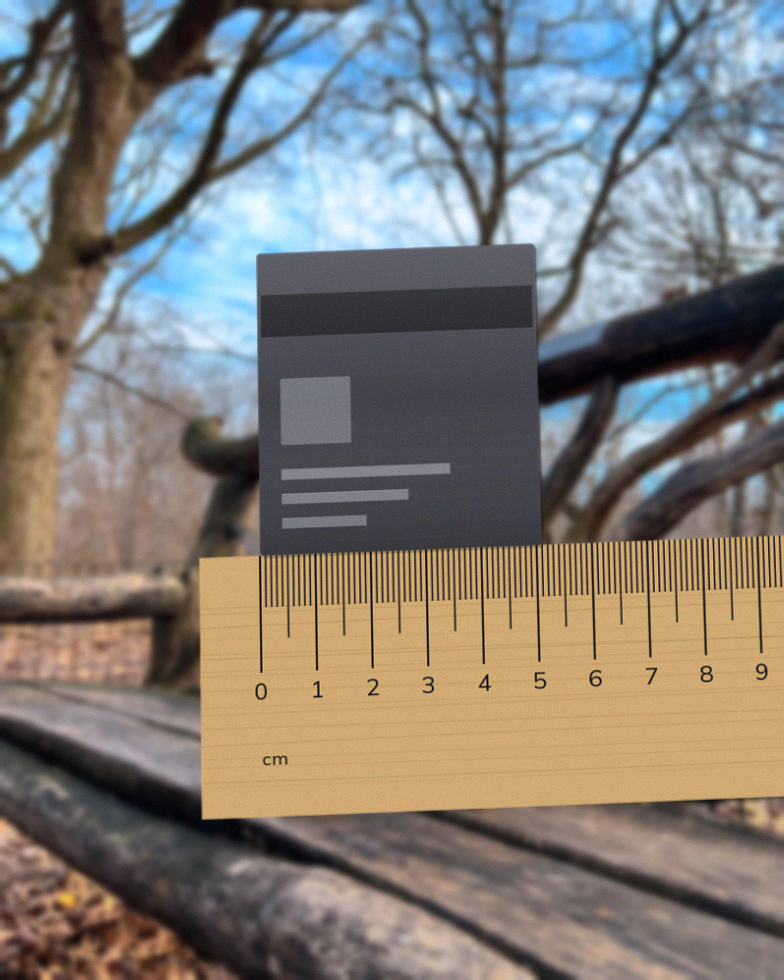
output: 5.1cm
